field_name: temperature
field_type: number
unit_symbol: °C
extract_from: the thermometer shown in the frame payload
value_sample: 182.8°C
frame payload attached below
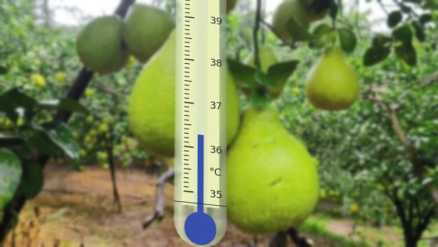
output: 36.3°C
